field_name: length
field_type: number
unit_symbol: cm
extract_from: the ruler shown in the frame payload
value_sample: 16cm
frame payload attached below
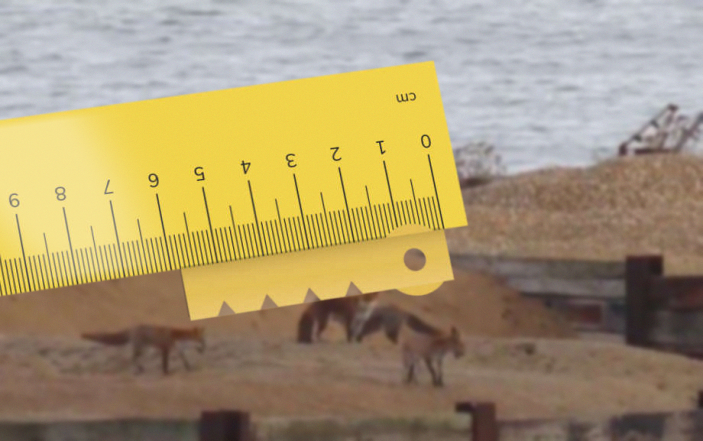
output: 5.8cm
